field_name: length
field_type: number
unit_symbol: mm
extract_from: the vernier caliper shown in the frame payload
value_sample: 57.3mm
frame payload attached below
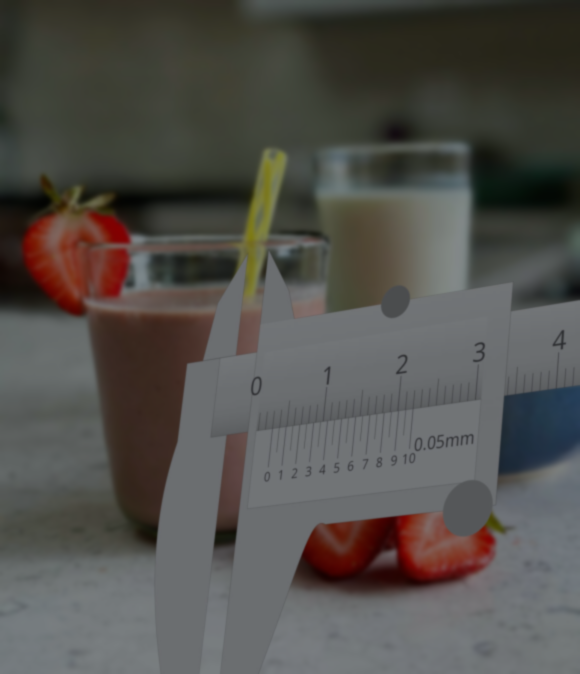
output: 3.0mm
